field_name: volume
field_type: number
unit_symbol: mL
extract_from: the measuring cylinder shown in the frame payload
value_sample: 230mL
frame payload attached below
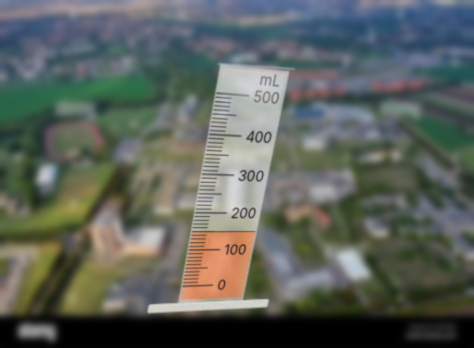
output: 150mL
